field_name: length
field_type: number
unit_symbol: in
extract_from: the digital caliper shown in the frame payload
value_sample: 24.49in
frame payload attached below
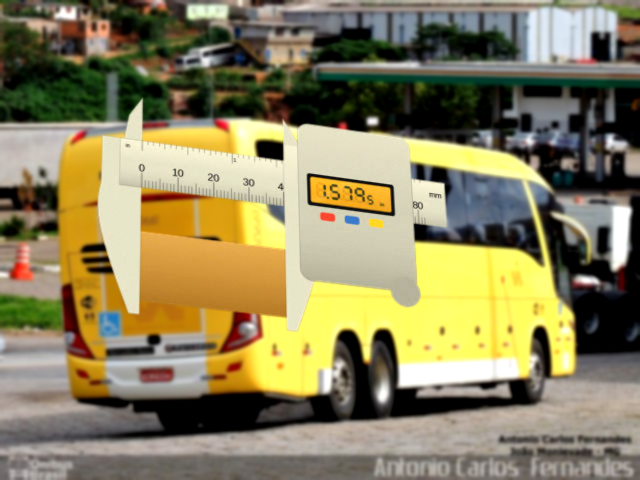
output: 1.5795in
